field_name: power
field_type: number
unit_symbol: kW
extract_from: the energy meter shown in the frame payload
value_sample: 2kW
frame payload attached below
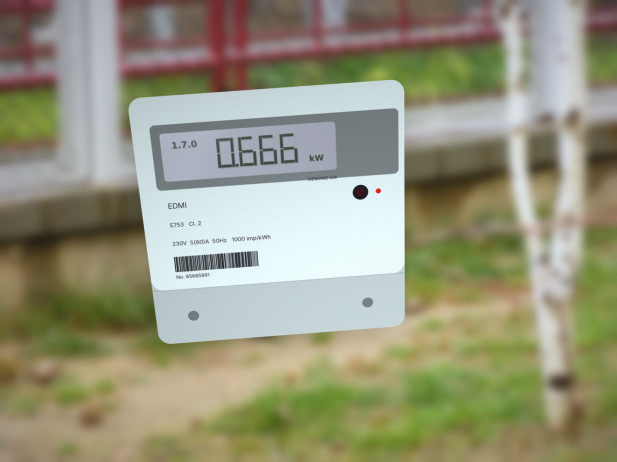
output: 0.666kW
